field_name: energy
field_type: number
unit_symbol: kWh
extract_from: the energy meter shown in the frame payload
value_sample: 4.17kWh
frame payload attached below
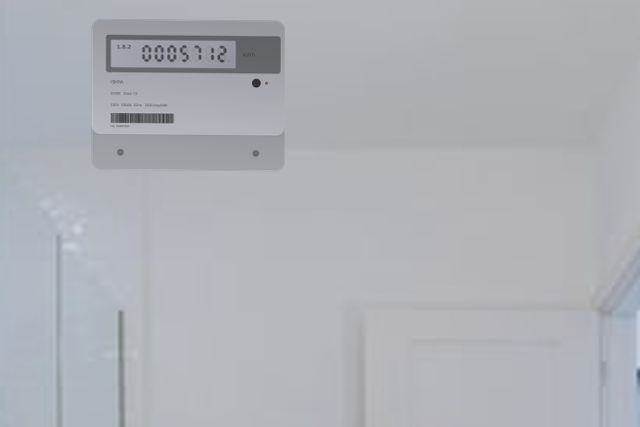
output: 5712kWh
